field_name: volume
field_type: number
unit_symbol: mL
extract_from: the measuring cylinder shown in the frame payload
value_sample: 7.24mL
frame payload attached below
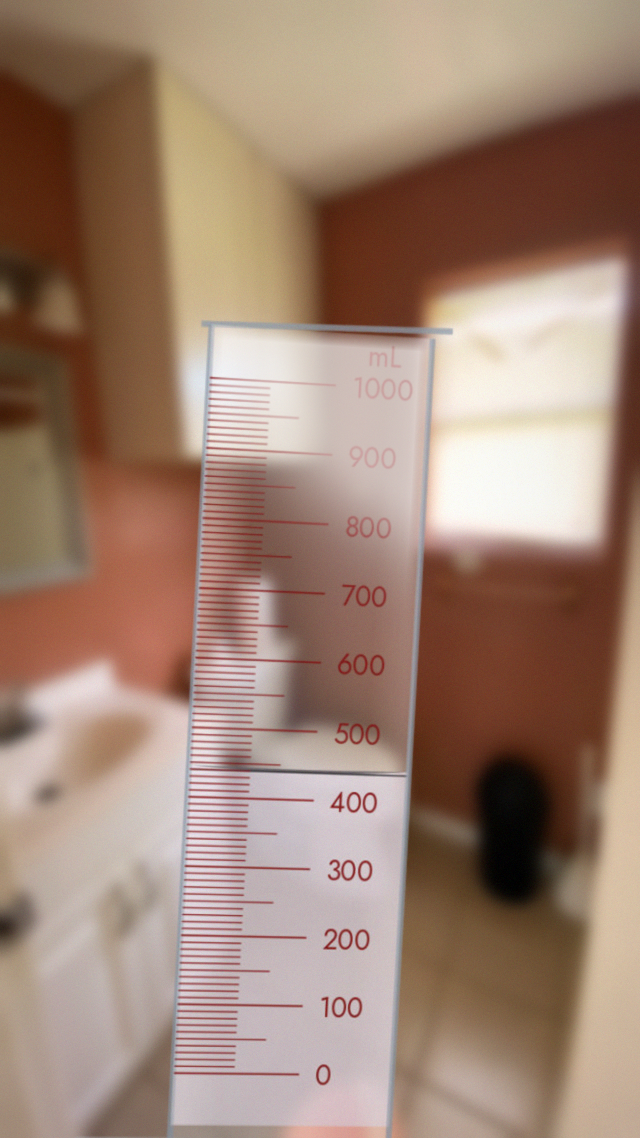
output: 440mL
